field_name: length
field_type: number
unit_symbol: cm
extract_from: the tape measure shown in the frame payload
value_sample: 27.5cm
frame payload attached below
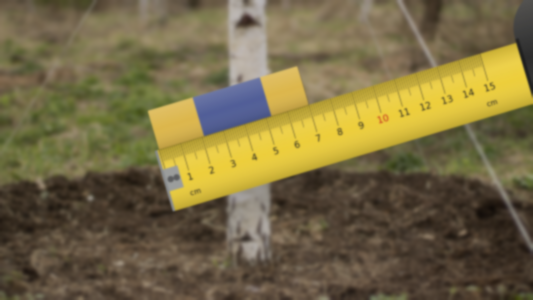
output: 7cm
